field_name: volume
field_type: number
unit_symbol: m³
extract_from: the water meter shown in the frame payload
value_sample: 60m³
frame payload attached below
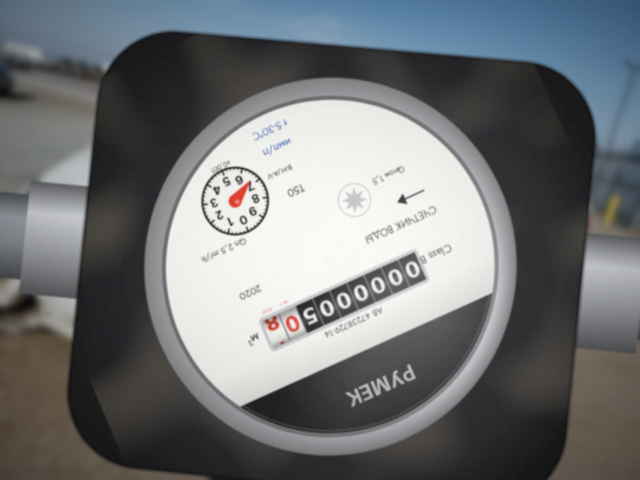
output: 5.076m³
